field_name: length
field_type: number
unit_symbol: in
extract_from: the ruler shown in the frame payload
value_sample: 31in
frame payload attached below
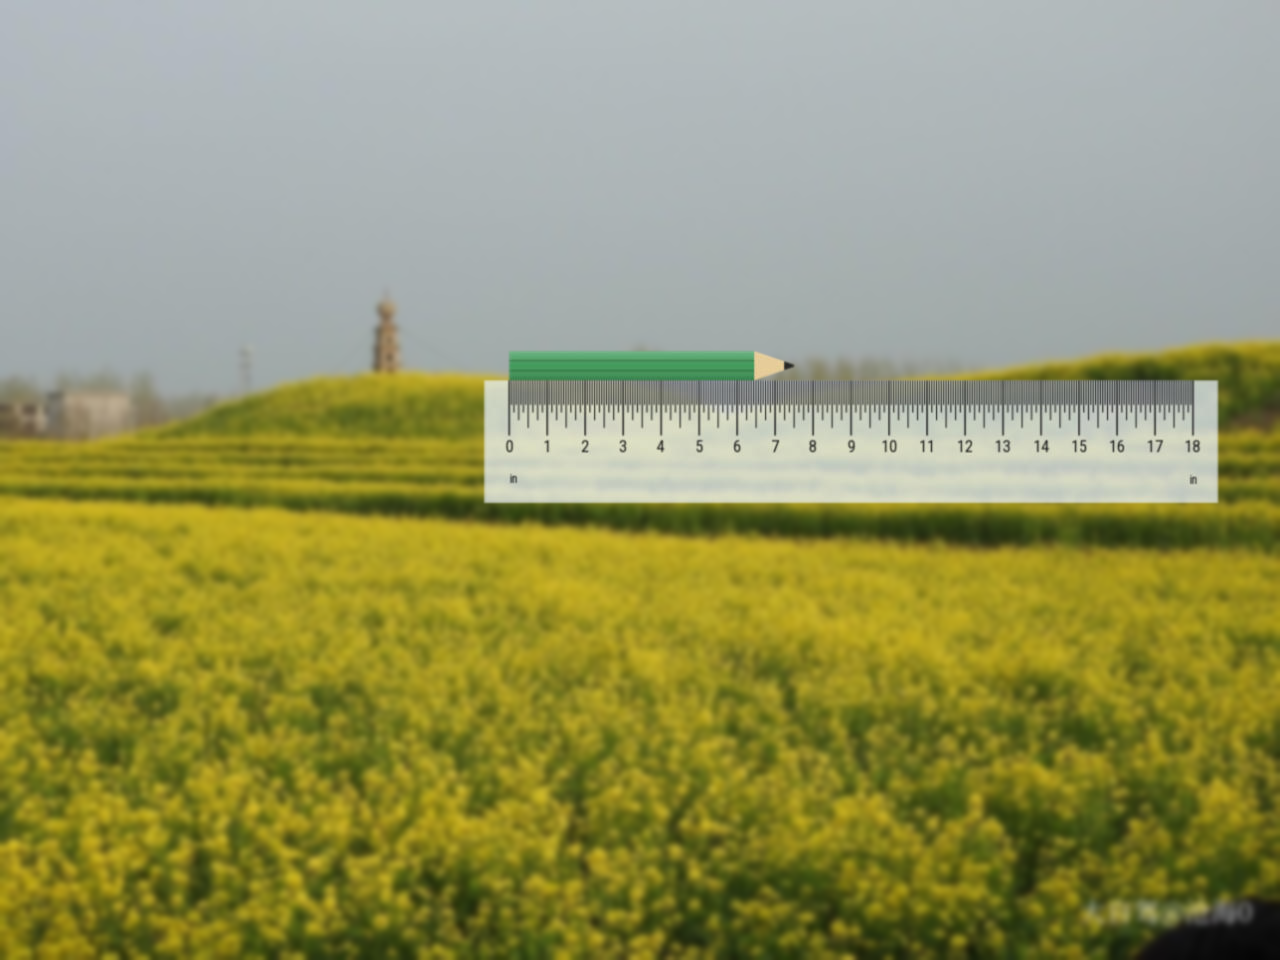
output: 7.5in
